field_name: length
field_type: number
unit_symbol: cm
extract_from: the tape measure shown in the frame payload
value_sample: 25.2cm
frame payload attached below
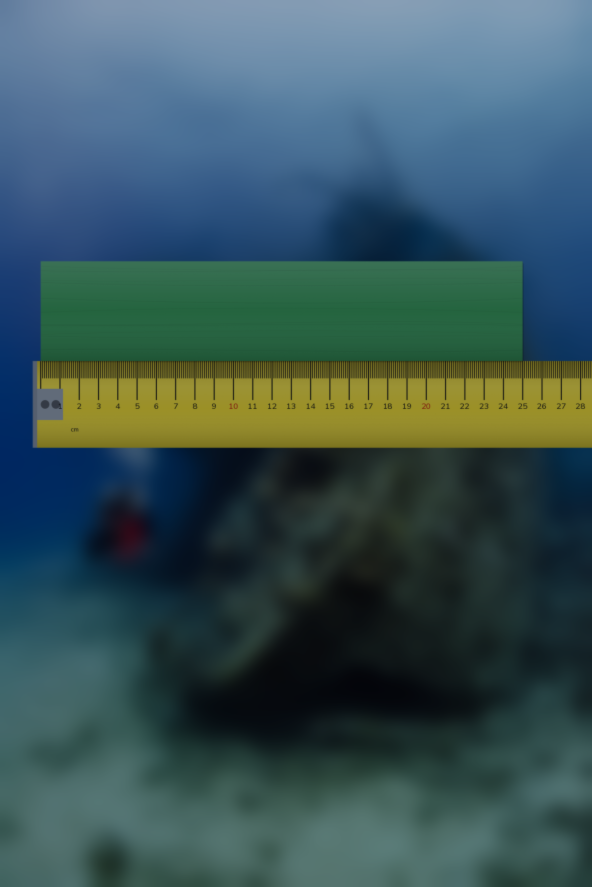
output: 25cm
